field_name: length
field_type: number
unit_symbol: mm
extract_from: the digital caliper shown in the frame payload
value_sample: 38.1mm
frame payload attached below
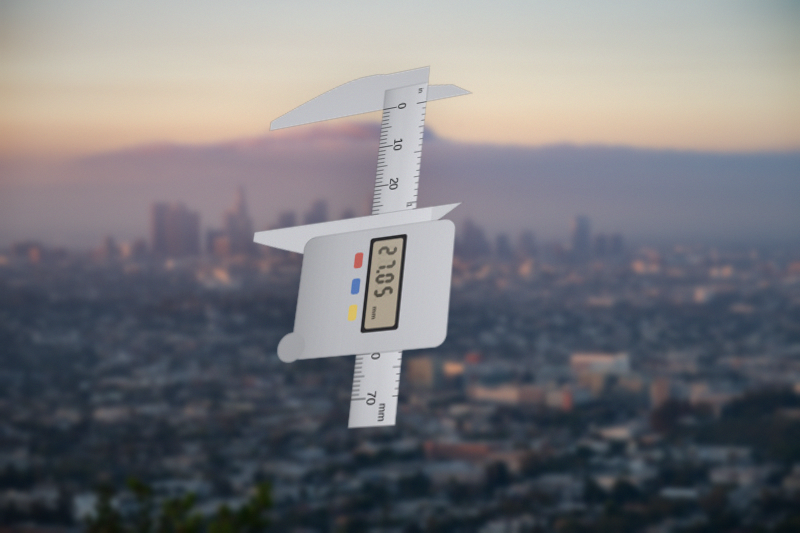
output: 27.05mm
